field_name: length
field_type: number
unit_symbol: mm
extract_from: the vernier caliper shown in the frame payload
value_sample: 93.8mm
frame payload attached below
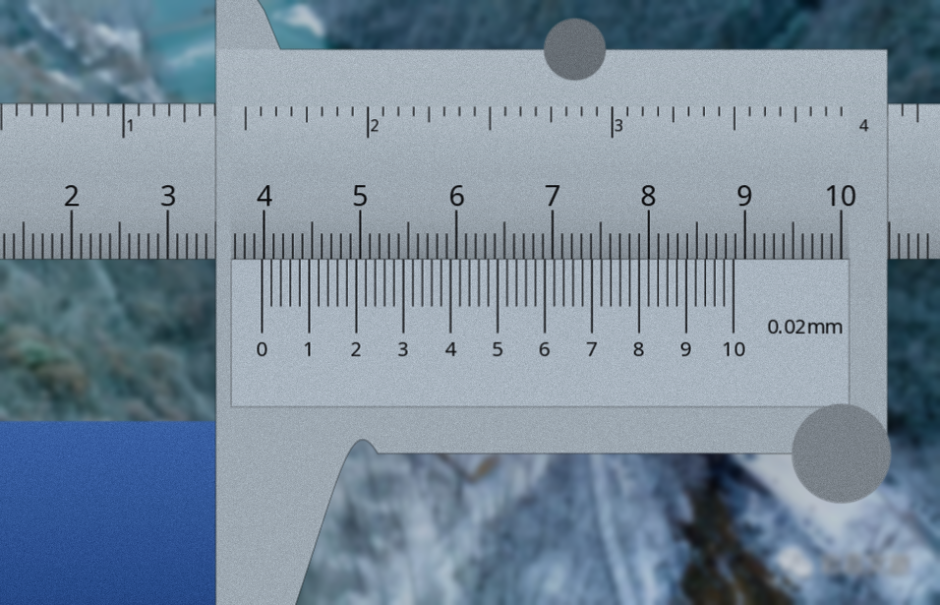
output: 39.8mm
